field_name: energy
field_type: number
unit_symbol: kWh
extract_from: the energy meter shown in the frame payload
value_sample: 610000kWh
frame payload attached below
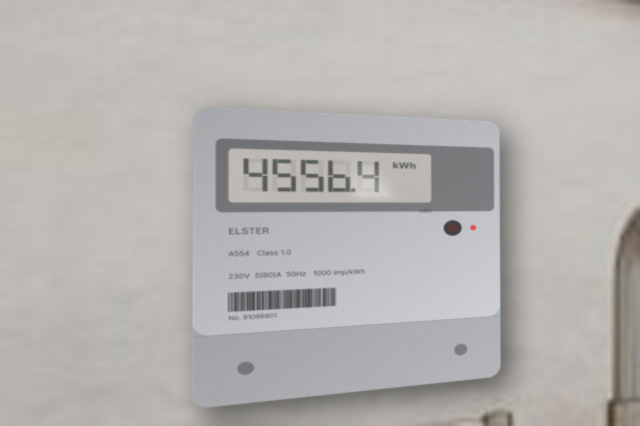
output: 4556.4kWh
